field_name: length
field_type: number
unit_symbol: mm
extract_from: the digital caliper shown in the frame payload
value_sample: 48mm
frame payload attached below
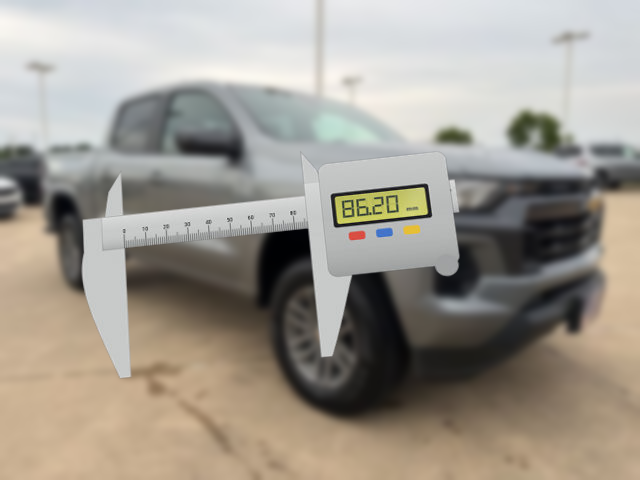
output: 86.20mm
